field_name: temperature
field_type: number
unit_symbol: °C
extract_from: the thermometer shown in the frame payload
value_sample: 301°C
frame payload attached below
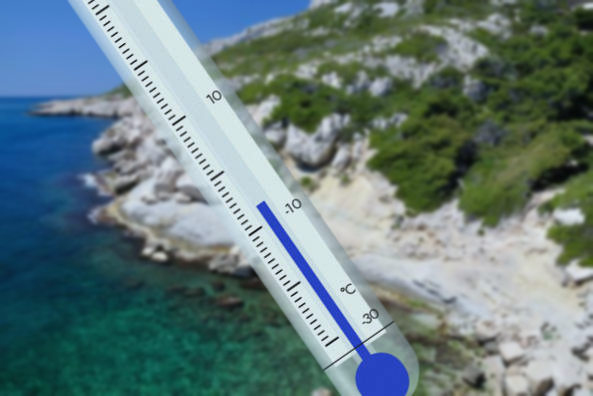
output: -7°C
